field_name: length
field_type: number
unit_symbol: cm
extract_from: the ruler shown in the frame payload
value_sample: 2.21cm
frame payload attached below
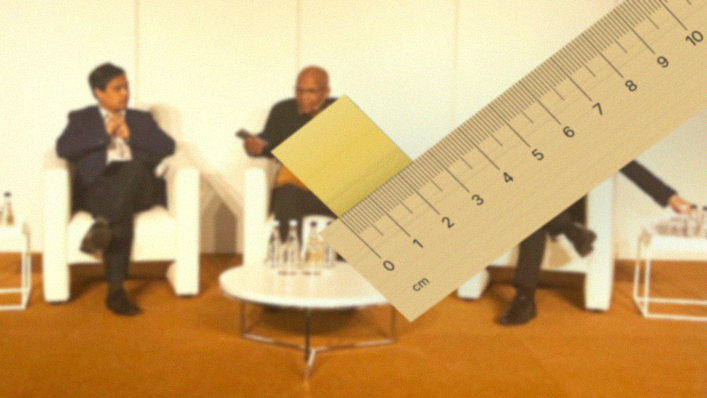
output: 2.5cm
